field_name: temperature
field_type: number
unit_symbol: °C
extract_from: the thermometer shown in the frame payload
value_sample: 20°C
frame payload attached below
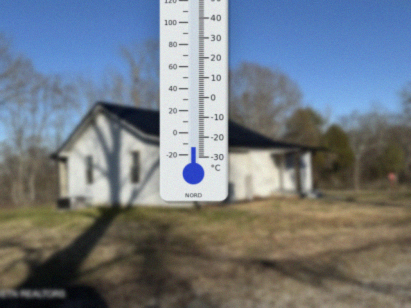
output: -25°C
